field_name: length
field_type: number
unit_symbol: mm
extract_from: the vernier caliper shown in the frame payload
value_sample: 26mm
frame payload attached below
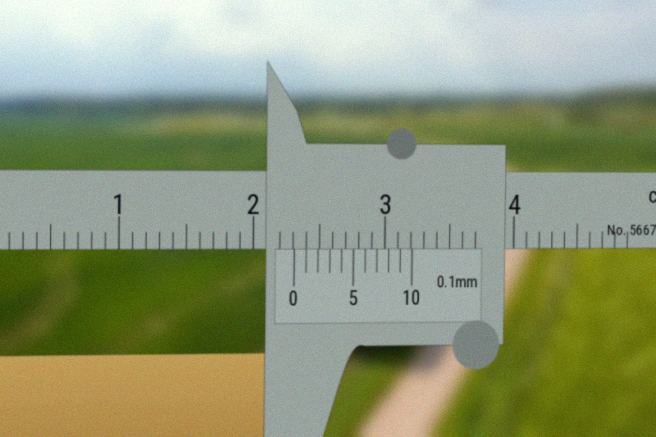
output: 23.1mm
